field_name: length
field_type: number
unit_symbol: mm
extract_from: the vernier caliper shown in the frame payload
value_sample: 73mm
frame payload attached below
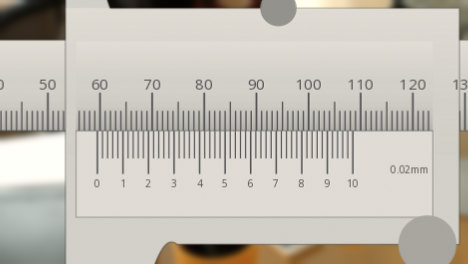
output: 59.5mm
